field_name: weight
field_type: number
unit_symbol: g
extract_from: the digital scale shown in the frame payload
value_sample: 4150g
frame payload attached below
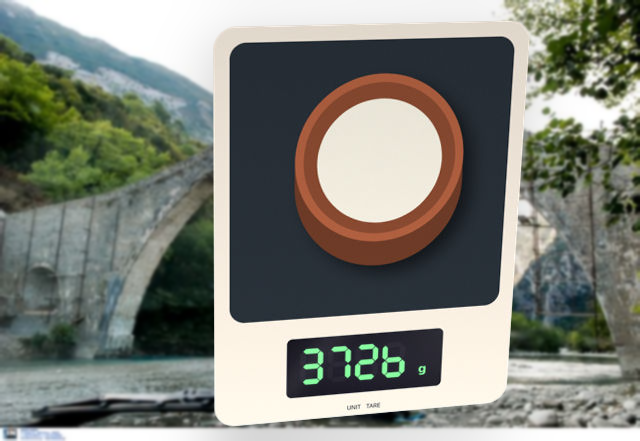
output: 3726g
